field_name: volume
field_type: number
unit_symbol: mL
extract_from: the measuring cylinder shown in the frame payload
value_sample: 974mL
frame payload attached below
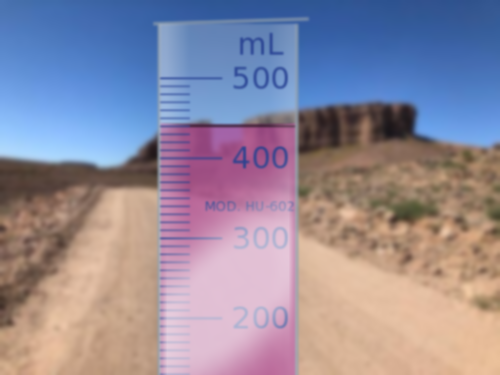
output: 440mL
